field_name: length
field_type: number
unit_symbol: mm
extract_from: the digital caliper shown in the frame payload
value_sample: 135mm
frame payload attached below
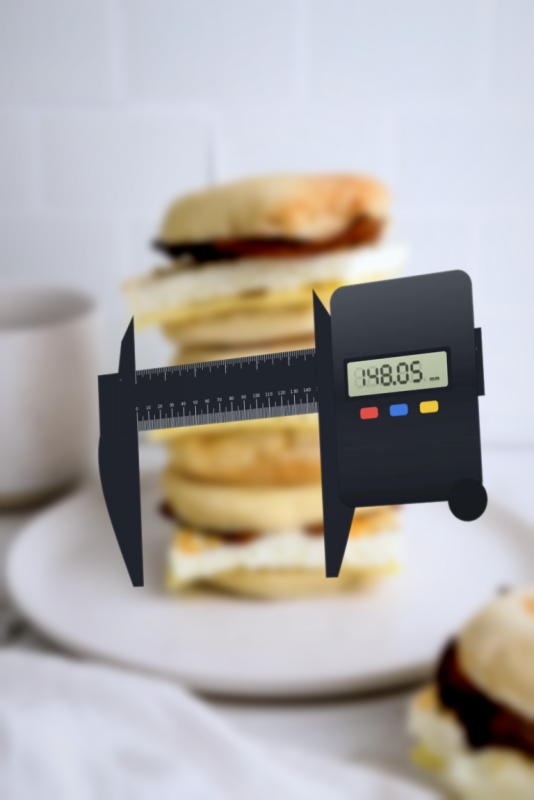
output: 148.05mm
